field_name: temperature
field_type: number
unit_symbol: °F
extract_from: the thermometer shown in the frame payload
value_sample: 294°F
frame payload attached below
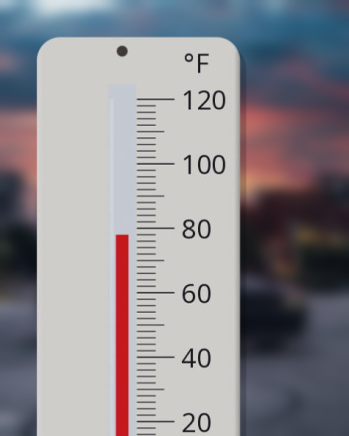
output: 78°F
